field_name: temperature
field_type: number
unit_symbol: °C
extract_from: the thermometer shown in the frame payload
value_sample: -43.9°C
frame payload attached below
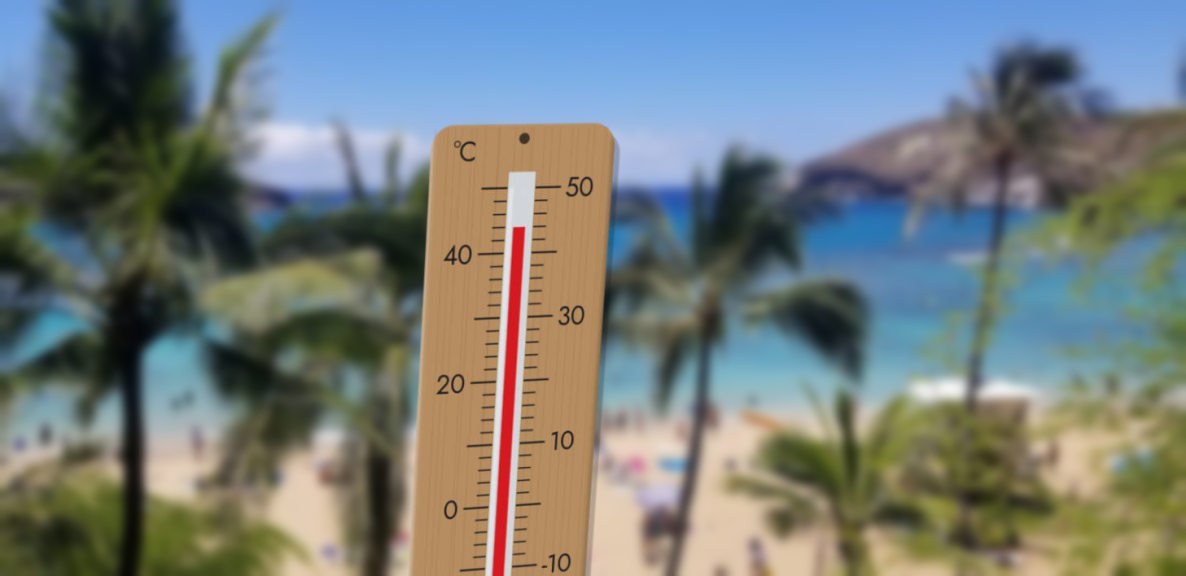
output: 44°C
